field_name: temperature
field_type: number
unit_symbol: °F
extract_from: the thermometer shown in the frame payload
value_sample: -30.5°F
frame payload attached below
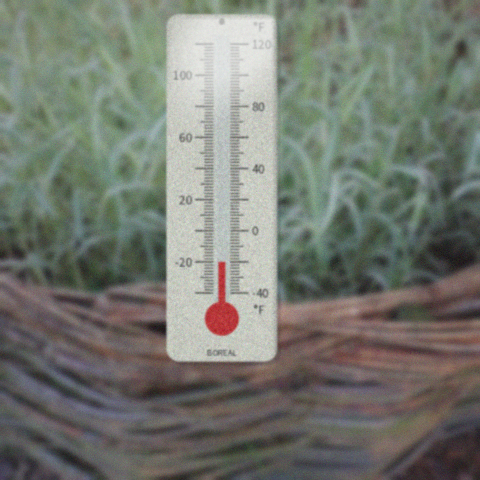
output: -20°F
